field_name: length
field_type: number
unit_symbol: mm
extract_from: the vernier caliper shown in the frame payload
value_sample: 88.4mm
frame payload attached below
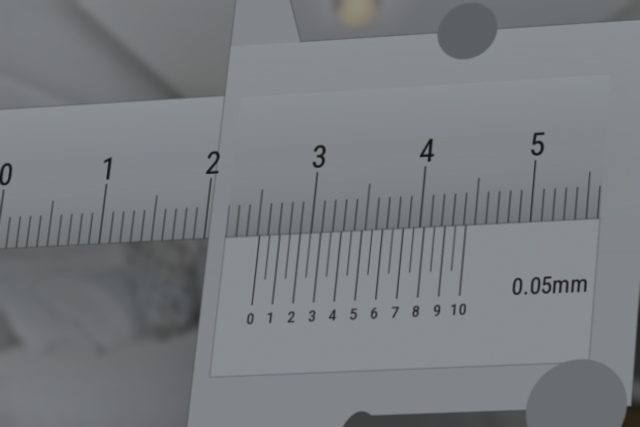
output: 25.2mm
